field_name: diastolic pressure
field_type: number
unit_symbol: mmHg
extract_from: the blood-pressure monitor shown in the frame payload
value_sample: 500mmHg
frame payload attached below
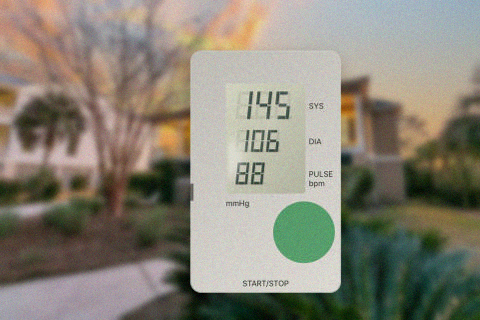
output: 106mmHg
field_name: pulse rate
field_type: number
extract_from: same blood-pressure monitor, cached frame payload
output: 88bpm
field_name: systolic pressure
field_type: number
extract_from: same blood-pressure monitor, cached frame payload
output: 145mmHg
